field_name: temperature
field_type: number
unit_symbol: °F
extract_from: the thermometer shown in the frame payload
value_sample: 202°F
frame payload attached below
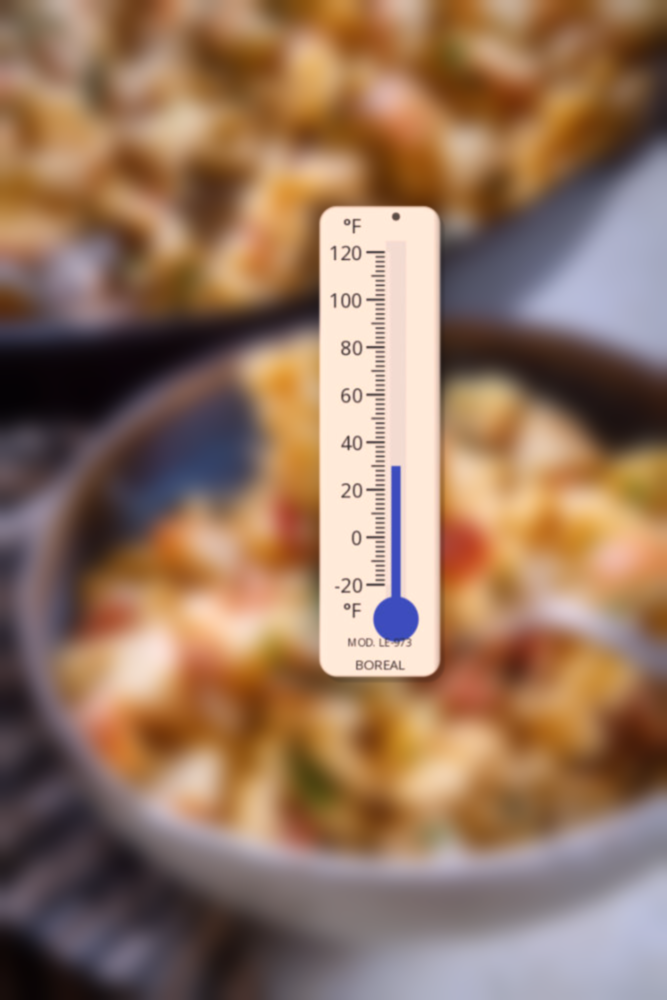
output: 30°F
